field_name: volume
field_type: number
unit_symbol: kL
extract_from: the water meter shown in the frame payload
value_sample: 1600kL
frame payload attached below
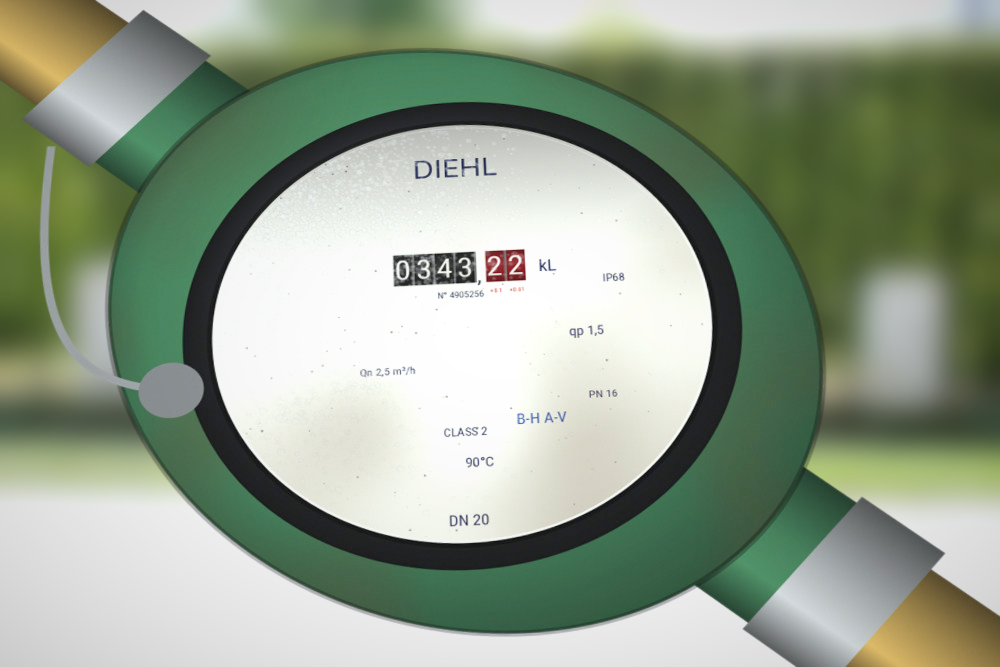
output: 343.22kL
